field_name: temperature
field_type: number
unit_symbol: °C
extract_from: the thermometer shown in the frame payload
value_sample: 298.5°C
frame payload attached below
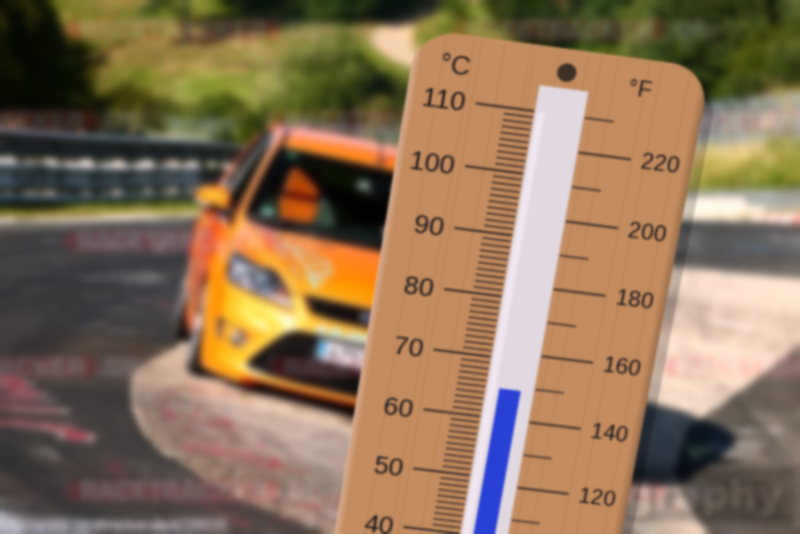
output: 65°C
